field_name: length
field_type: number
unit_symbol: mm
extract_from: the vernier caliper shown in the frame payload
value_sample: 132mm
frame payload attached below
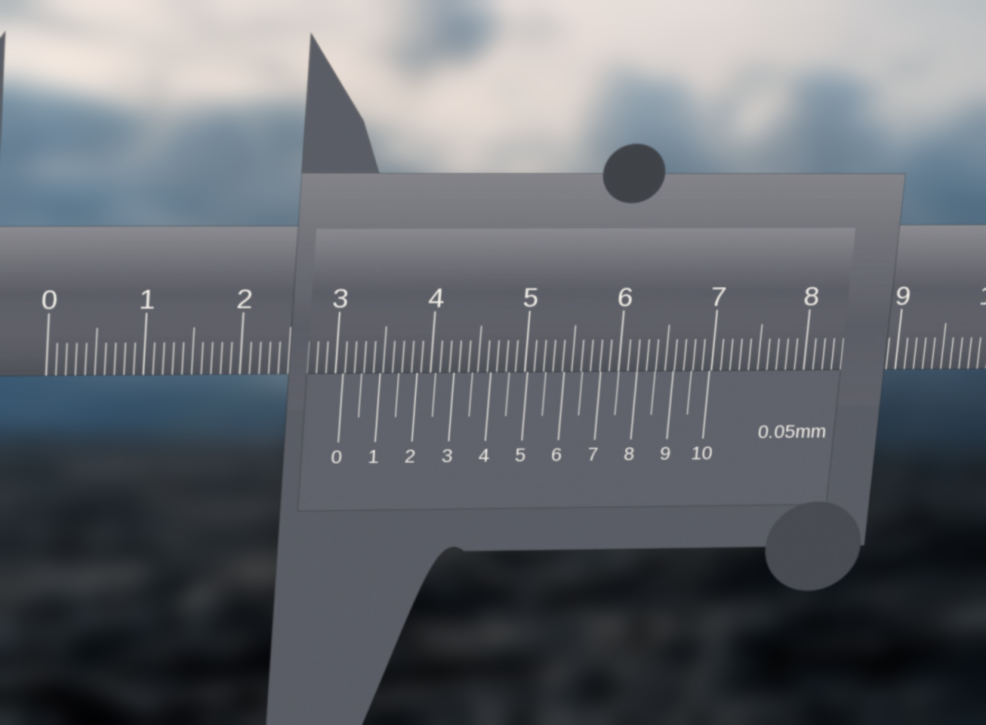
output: 30.8mm
